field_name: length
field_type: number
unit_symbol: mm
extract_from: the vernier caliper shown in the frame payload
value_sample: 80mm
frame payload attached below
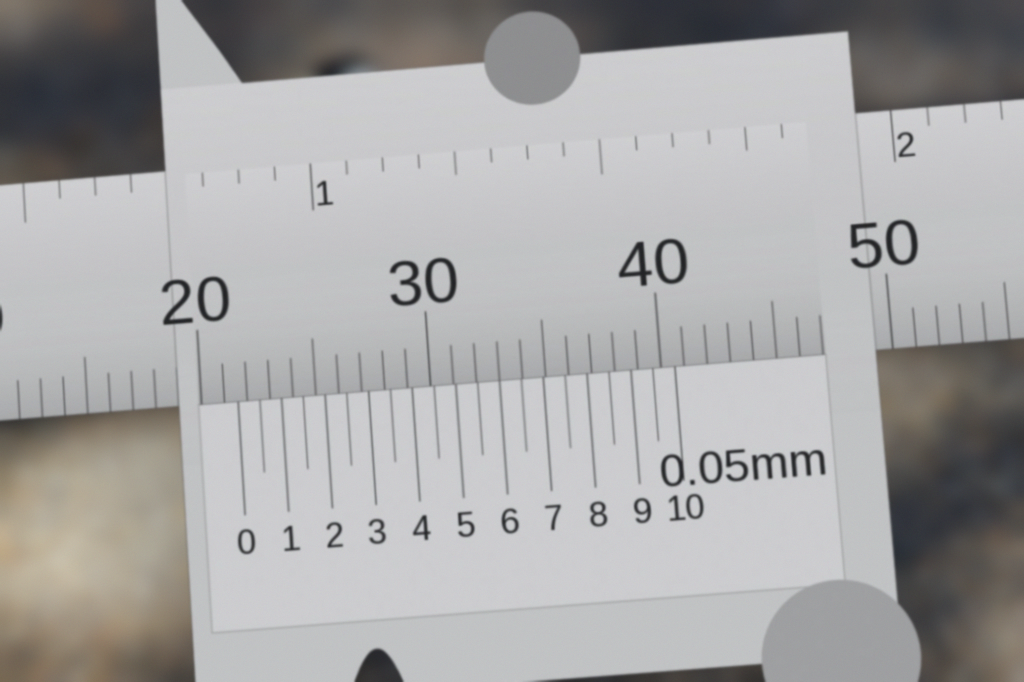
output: 21.6mm
